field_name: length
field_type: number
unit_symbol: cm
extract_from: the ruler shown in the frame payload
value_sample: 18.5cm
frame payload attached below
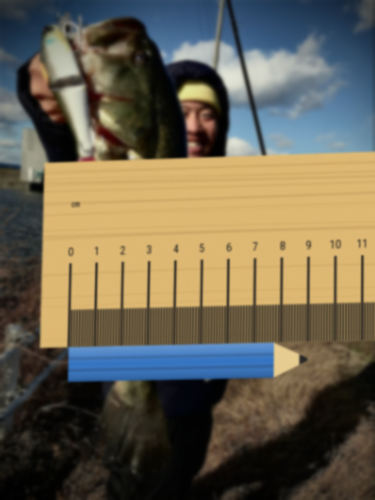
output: 9cm
